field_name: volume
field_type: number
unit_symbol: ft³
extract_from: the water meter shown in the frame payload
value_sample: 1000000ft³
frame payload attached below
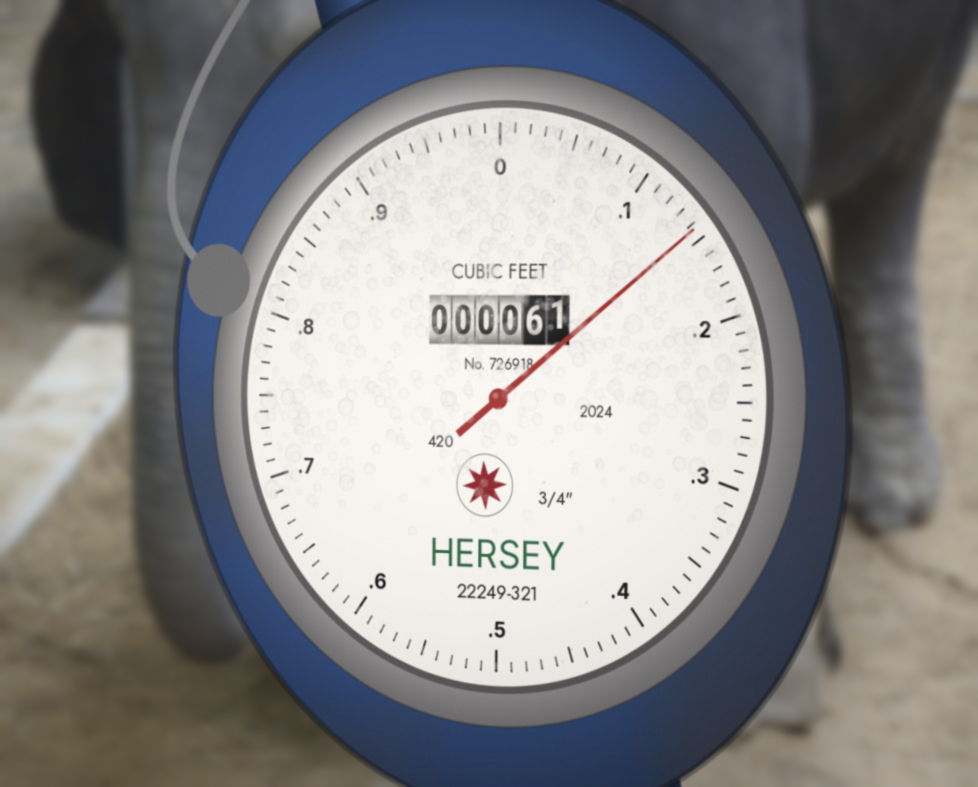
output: 61.14ft³
